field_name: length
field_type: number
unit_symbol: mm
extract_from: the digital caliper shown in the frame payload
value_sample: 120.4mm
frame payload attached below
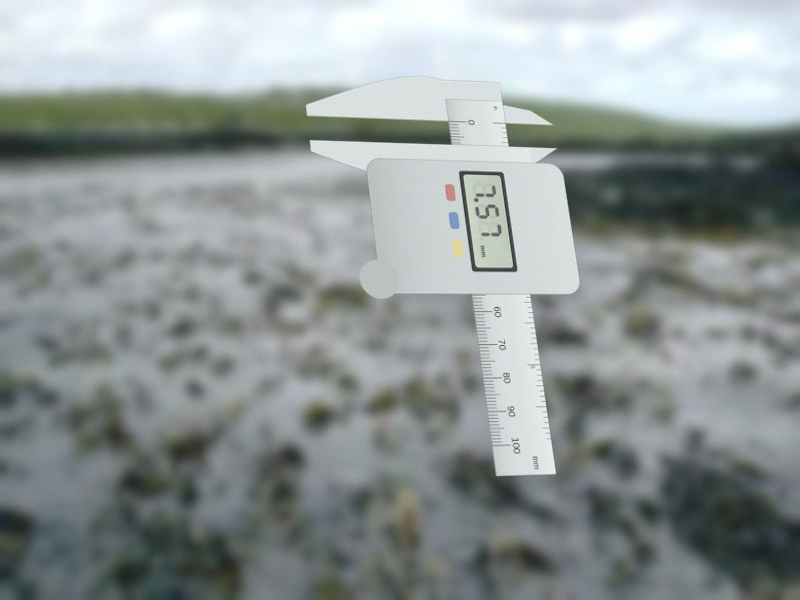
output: 7.57mm
